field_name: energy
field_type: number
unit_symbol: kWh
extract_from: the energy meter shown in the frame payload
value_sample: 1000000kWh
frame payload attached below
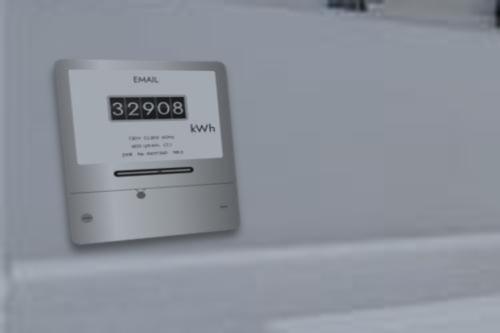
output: 32908kWh
